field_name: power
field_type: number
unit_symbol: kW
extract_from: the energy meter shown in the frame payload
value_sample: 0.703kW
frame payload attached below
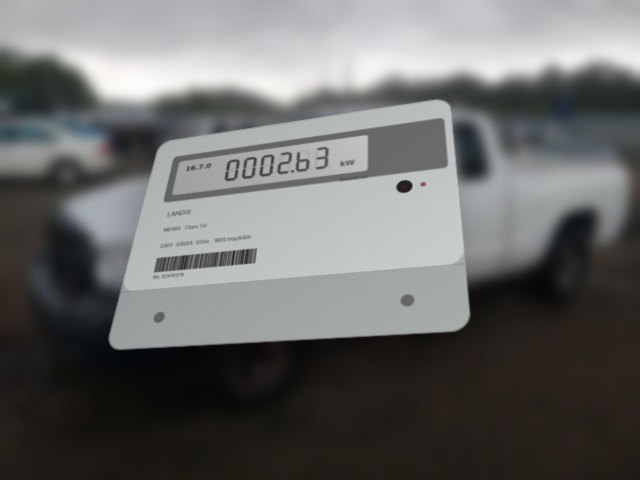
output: 2.63kW
